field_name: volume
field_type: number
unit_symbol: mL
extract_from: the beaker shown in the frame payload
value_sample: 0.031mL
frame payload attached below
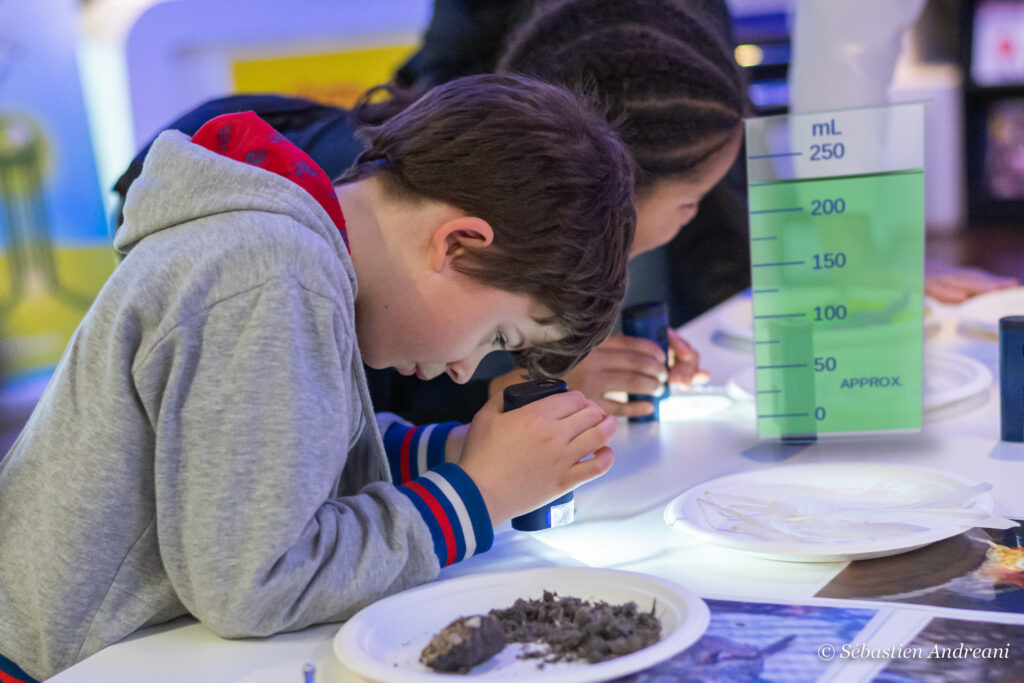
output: 225mL
